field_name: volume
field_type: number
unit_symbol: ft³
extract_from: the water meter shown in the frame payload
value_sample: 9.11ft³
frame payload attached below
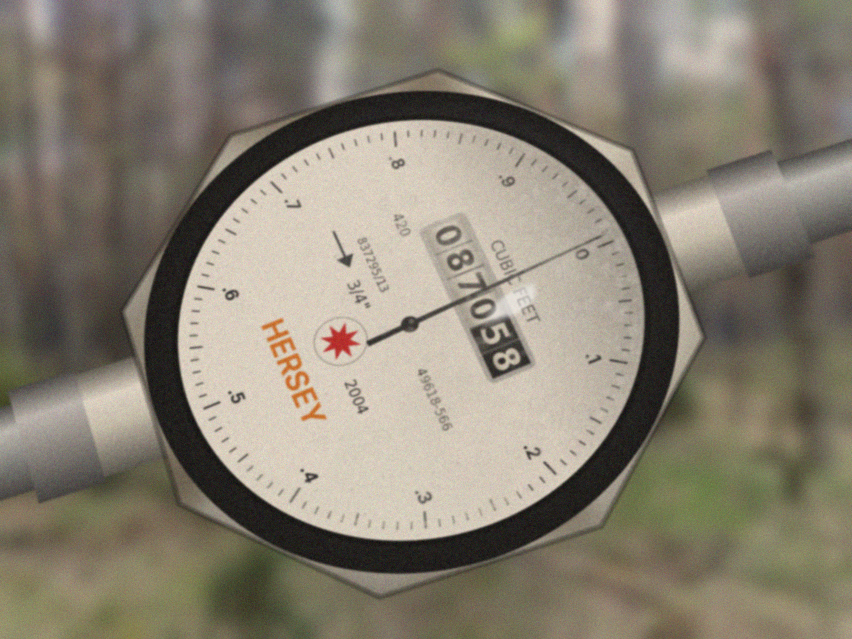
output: 87057.99ft³
